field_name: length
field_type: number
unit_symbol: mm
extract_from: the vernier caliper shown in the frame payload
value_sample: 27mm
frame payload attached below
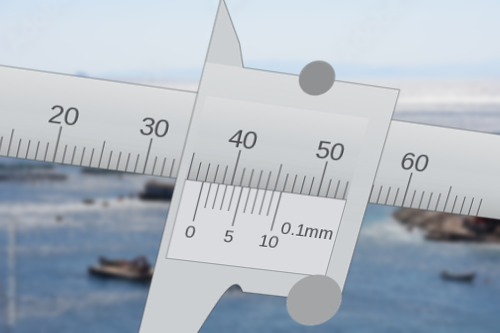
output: 36.8mm
